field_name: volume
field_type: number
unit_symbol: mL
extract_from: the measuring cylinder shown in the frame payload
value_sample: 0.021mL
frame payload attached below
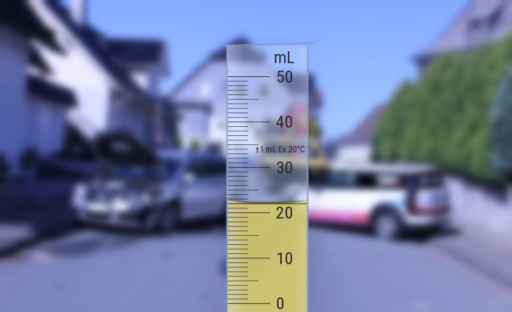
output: 22mL
